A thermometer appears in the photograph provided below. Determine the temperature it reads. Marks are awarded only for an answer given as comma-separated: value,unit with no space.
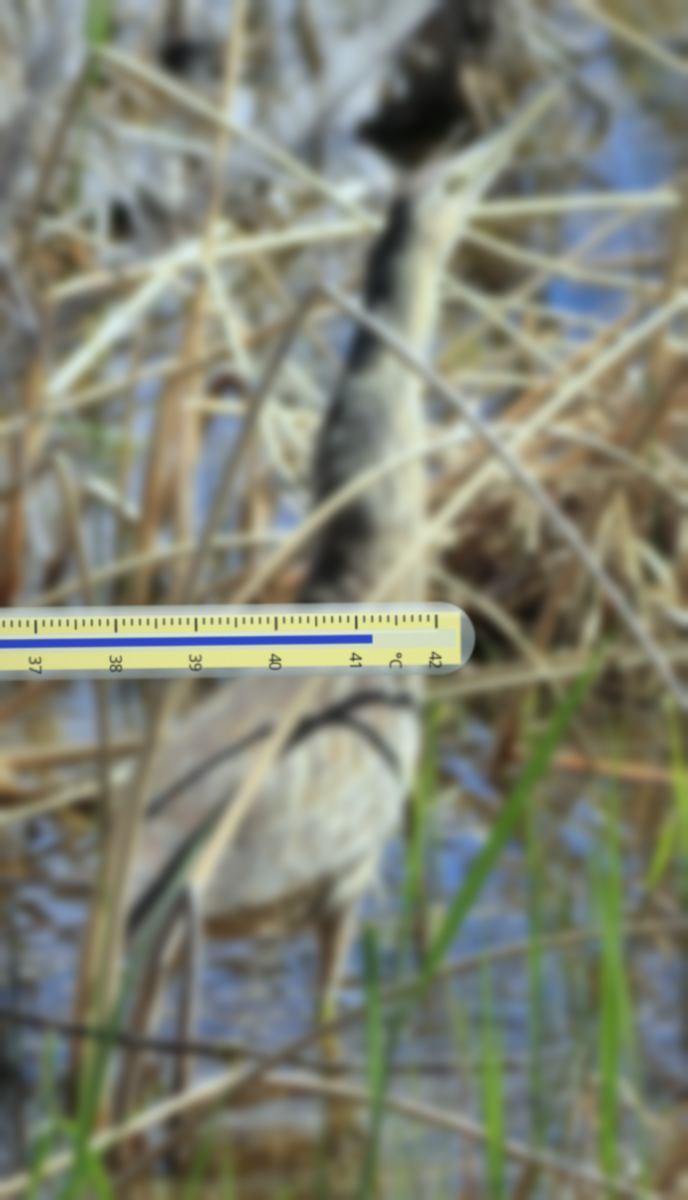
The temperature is 41.2,°C
